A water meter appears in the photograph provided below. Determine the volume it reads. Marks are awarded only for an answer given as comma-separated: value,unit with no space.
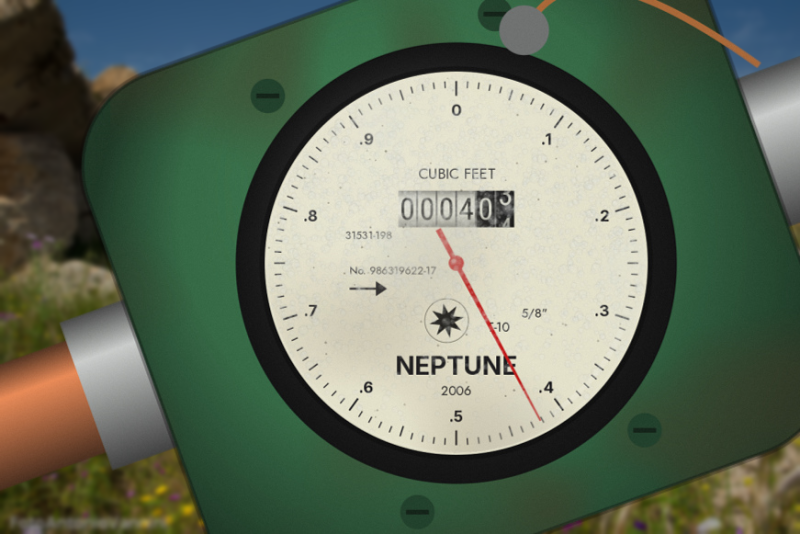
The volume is 403.42,ft³
